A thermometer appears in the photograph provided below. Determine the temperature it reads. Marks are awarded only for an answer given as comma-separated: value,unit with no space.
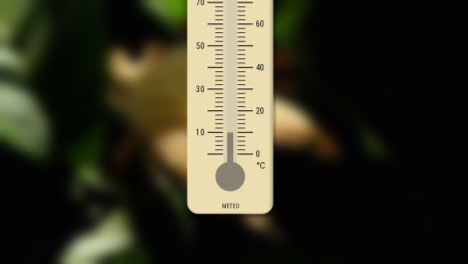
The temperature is 10,°C
